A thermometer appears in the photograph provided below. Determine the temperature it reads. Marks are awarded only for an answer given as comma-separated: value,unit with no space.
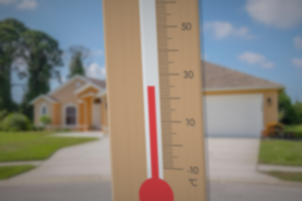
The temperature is 25,°C
